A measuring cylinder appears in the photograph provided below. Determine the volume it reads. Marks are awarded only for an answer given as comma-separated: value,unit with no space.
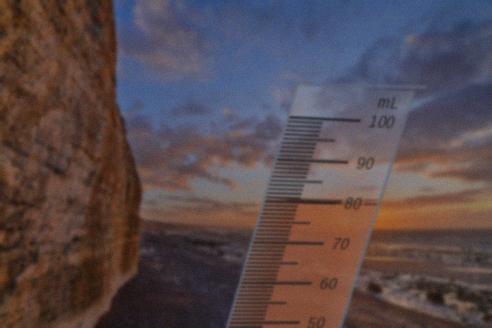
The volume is 80,mL
